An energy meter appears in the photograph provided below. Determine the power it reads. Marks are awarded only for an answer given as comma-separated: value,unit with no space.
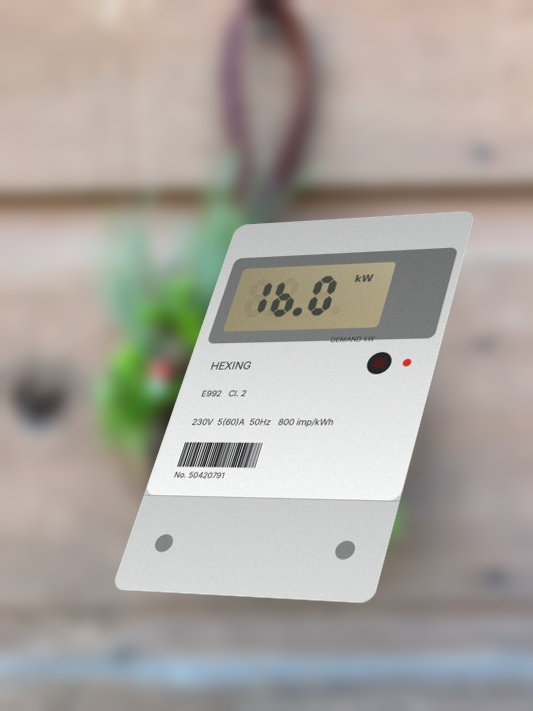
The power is 16.0,kW
